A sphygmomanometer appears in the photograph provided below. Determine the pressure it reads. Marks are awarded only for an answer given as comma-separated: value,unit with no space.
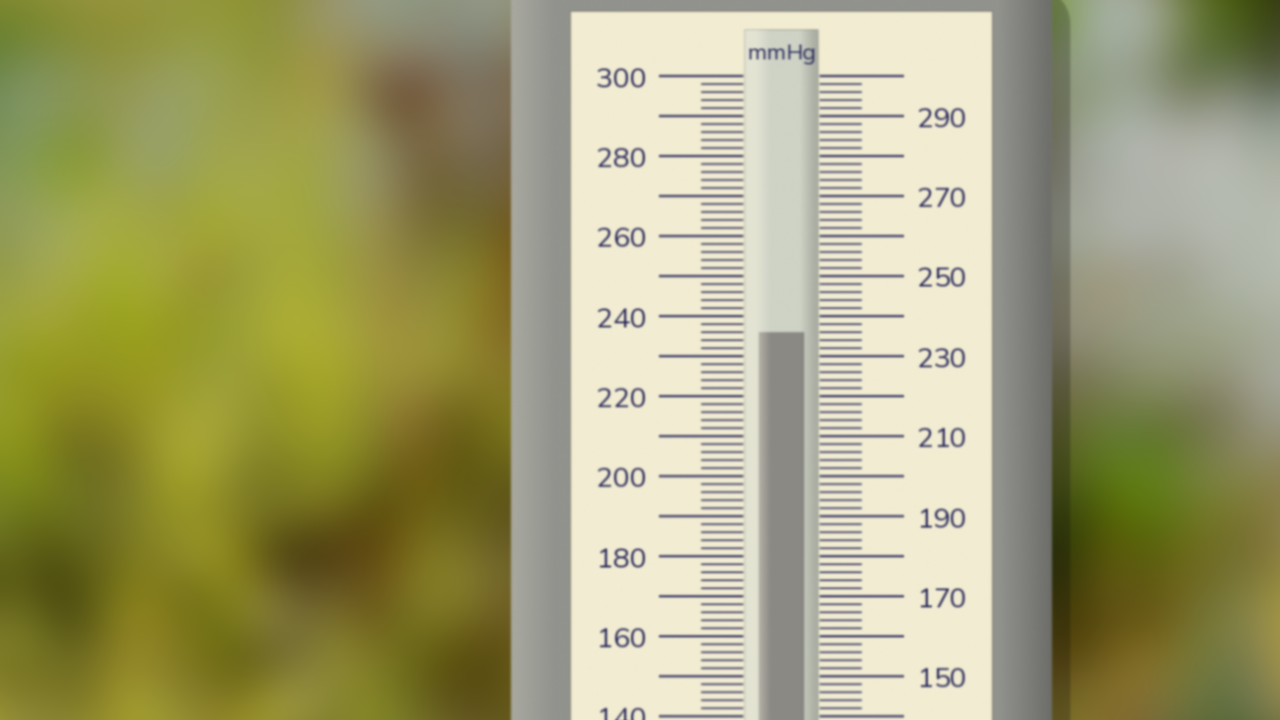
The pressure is 236,mmHg
